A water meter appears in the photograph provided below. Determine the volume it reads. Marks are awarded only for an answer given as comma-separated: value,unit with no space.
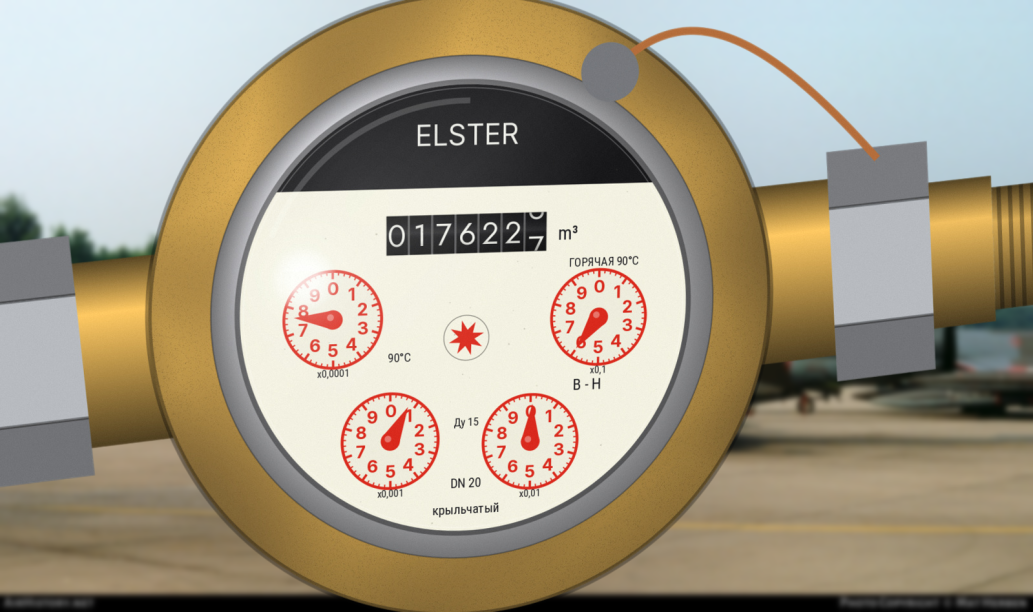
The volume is 176226.6007,m³
